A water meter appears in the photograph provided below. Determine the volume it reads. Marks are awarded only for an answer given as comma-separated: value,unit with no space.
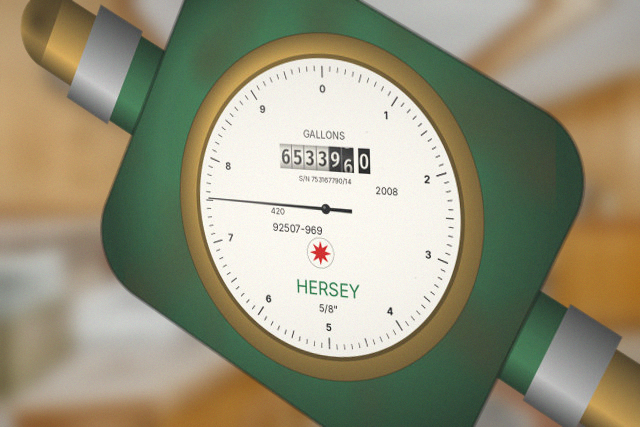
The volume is 6533957.5,gal
